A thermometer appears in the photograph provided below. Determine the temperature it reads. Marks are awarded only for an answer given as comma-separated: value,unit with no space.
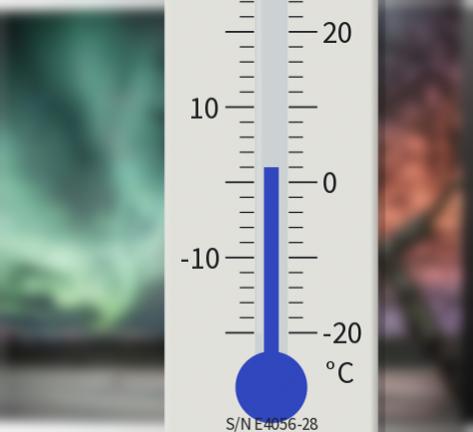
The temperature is 2,°C
